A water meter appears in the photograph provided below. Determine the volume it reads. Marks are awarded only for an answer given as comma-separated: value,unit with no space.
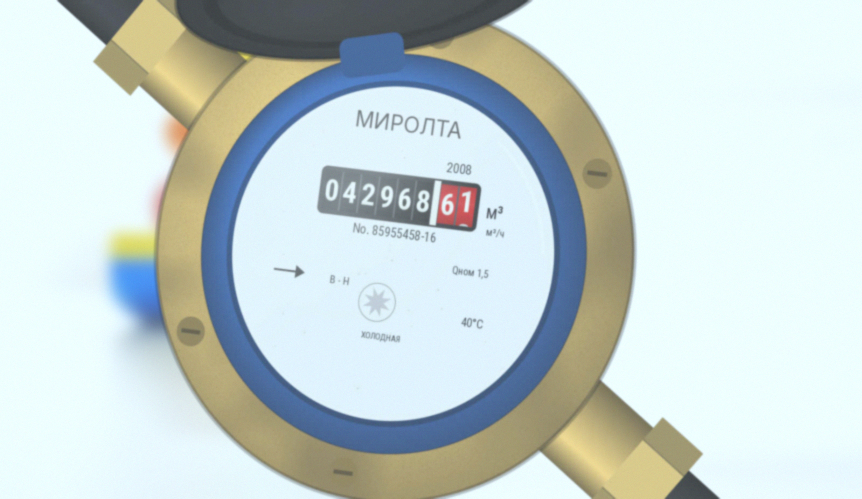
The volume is 42968.61,m³
